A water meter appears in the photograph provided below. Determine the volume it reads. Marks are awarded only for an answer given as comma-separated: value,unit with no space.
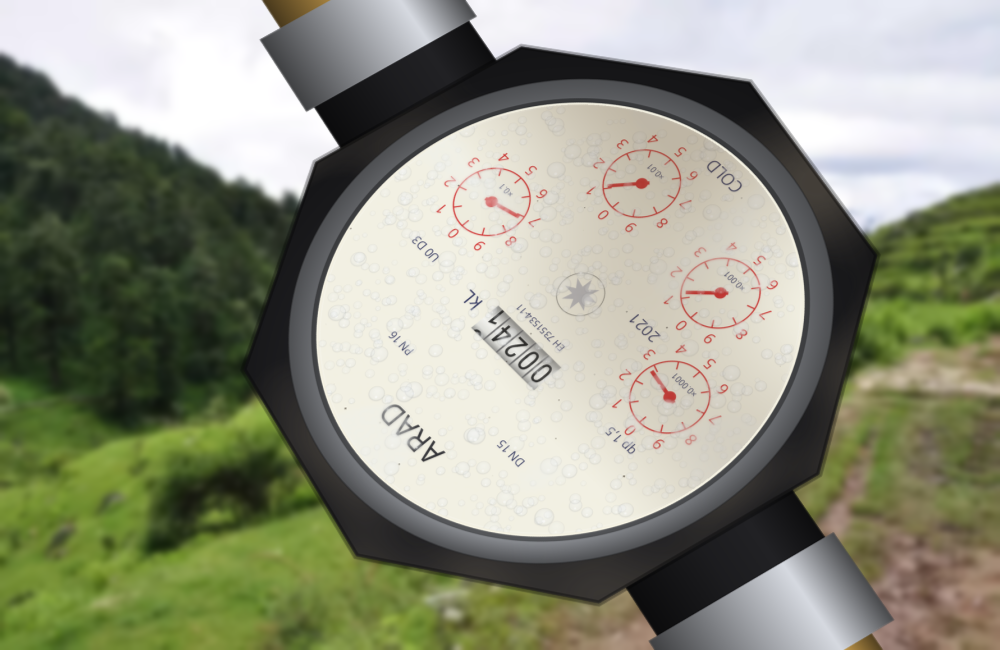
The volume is 240.7112,kL
